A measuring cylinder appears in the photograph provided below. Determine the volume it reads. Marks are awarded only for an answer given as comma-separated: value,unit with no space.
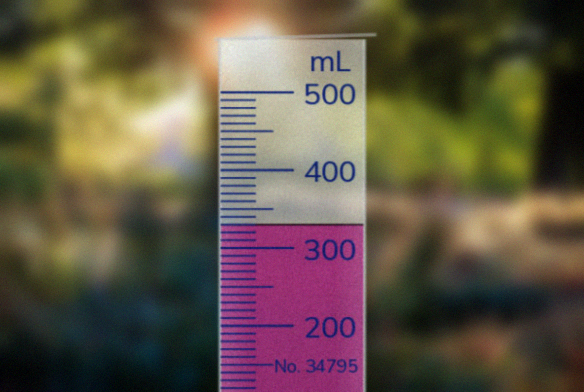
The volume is 330,mL
